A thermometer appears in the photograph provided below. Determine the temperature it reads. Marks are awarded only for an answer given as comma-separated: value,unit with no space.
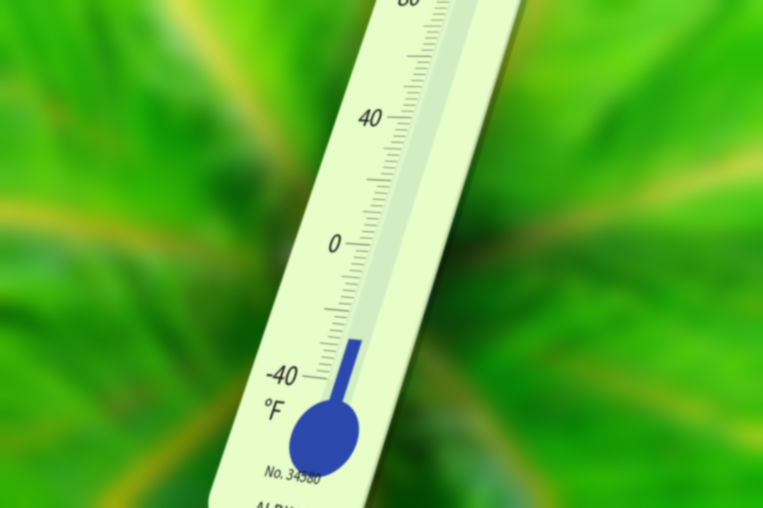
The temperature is -28,°F
